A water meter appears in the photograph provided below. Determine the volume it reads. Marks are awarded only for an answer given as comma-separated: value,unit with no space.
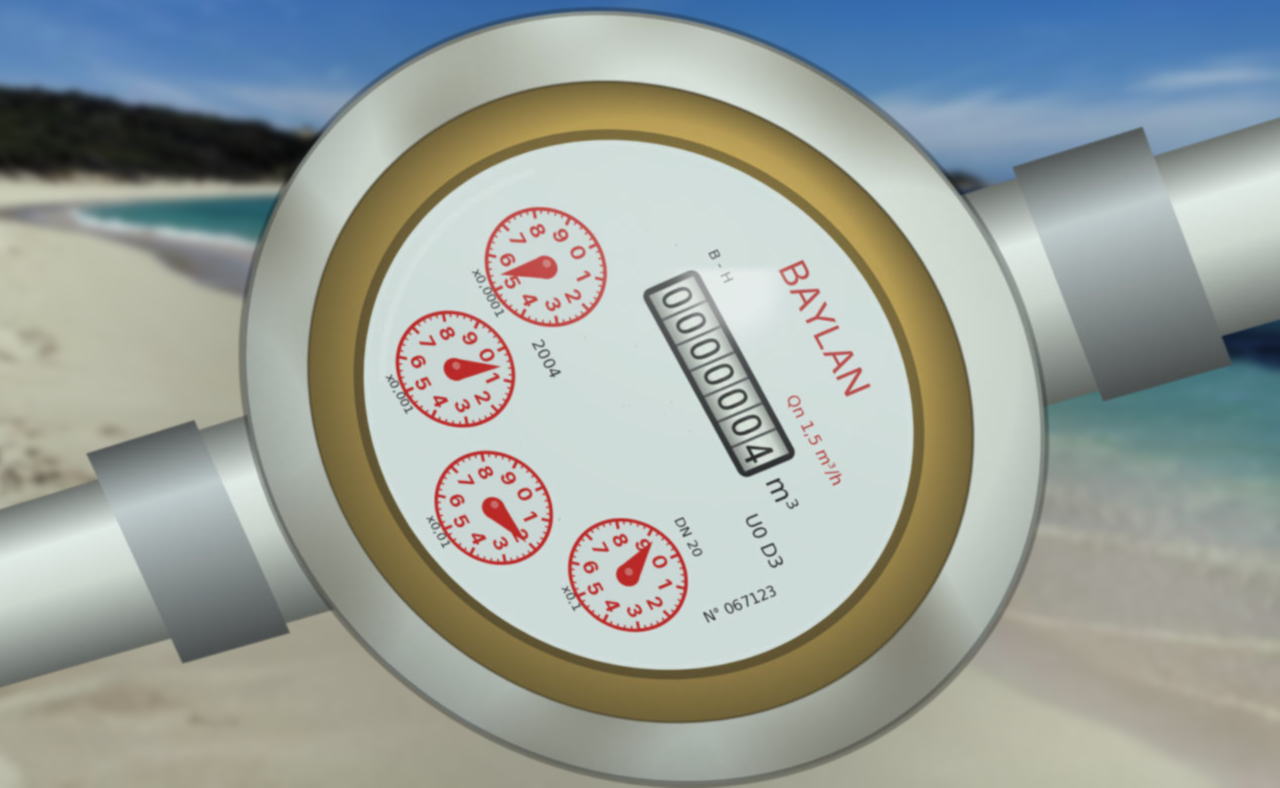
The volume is 3.9205,m³
